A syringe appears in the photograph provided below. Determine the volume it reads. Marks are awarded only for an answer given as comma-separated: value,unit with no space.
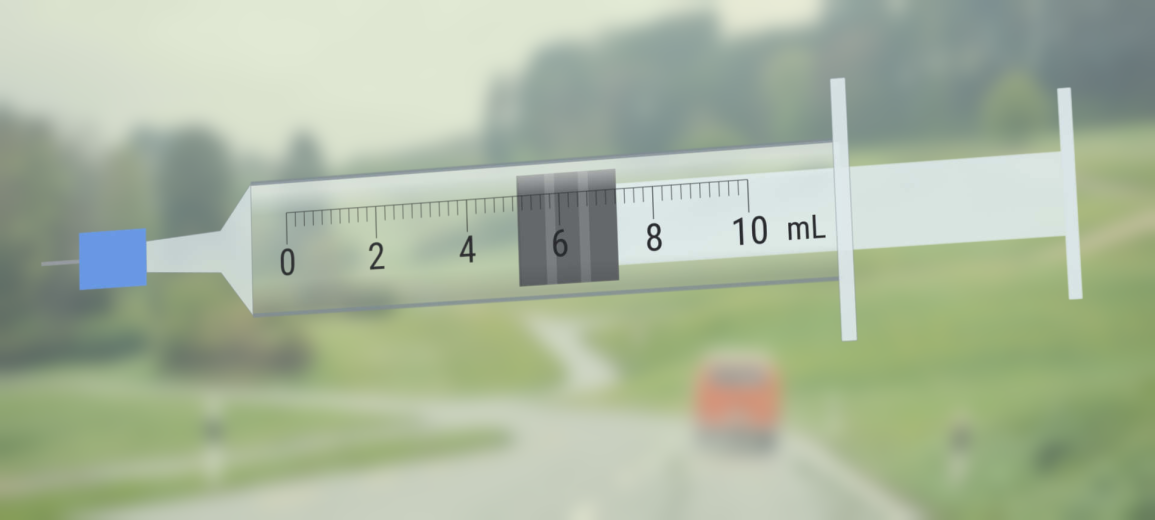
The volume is 5.1,mL
